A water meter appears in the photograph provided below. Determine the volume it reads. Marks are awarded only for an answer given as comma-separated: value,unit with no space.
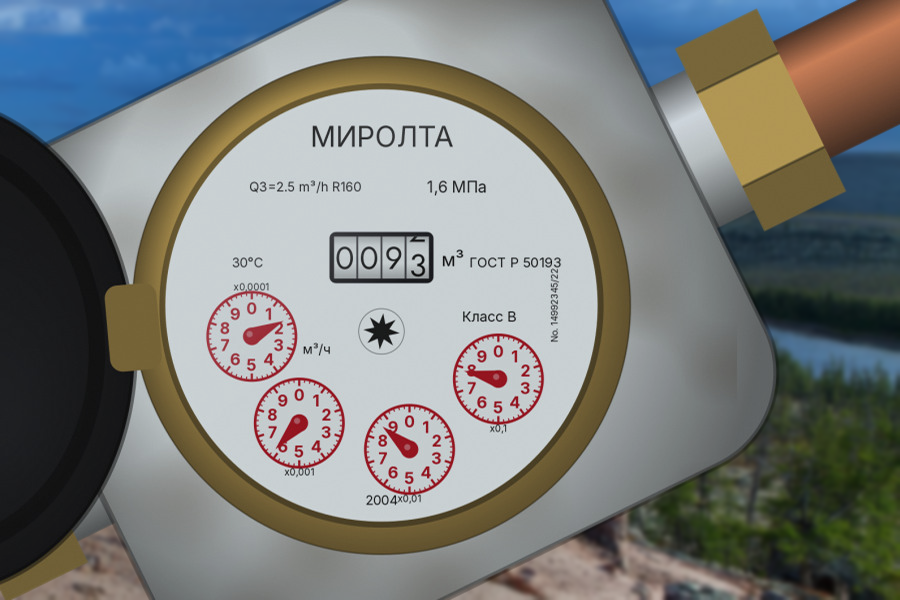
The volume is 92.7861,m³
